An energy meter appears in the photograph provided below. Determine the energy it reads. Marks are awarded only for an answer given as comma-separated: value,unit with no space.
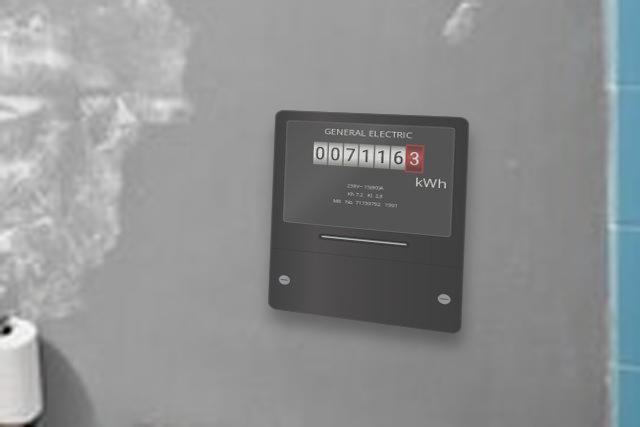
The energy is 7116.3,kWh
